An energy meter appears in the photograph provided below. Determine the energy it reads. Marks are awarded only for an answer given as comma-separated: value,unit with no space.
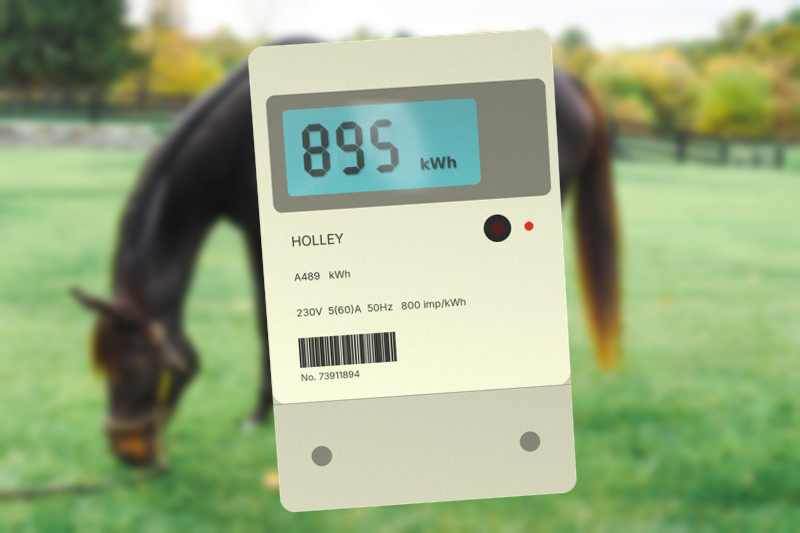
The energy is 895,kWh
